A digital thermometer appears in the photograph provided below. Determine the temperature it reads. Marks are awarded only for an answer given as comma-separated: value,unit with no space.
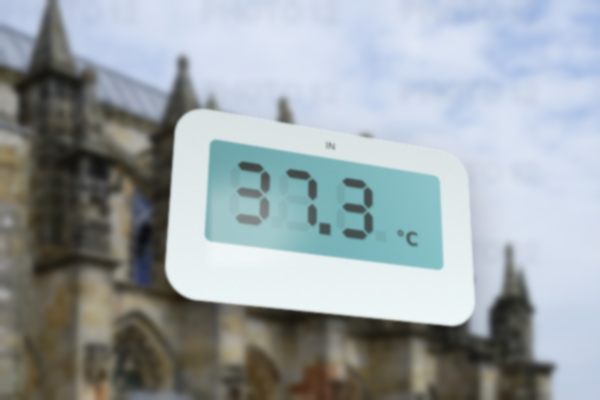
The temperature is 37.3,°C
